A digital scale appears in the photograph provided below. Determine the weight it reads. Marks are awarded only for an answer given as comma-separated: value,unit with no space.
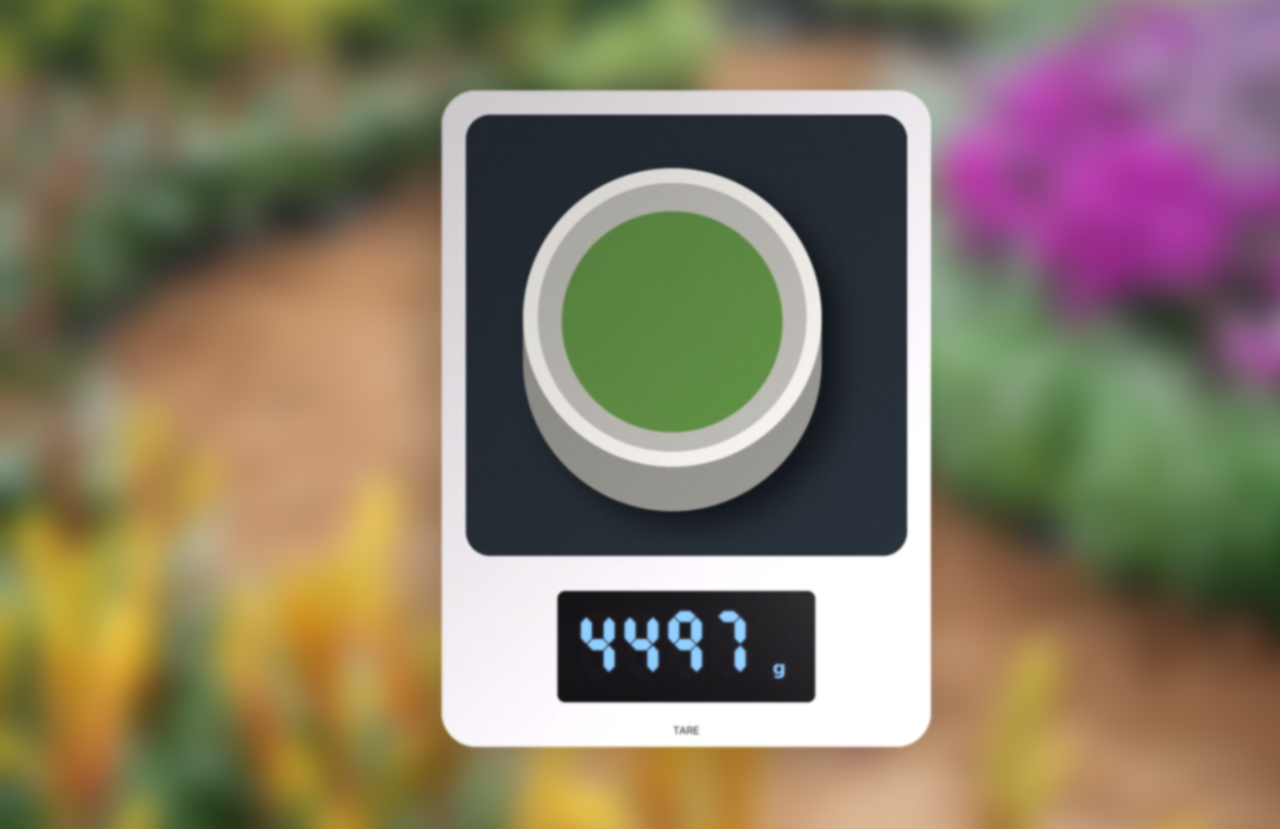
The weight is 4497,g
